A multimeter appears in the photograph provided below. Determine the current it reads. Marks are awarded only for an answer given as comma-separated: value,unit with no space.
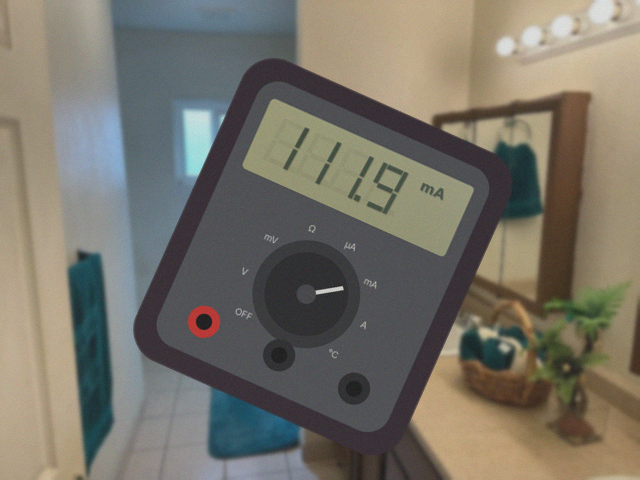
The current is 111.9,mA
